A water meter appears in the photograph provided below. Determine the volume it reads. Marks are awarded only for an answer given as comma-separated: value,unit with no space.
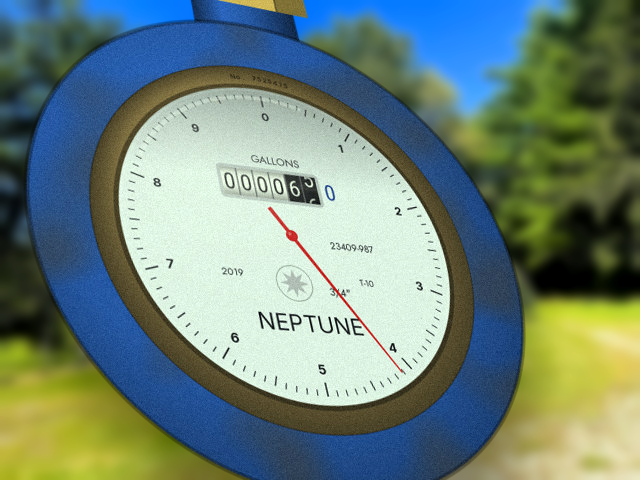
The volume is 654.1,gal
